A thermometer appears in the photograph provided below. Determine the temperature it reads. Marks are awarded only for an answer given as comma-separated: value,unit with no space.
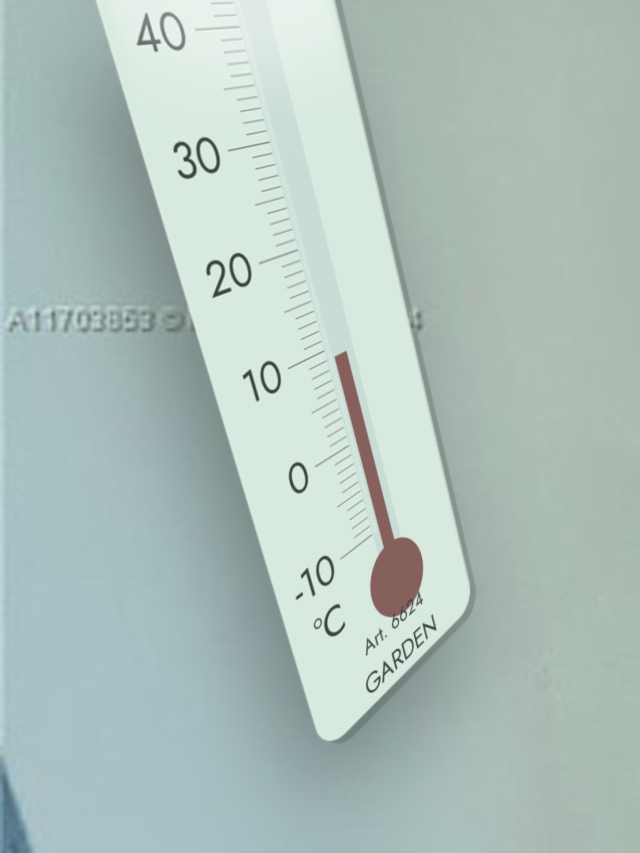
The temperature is 9,°C
